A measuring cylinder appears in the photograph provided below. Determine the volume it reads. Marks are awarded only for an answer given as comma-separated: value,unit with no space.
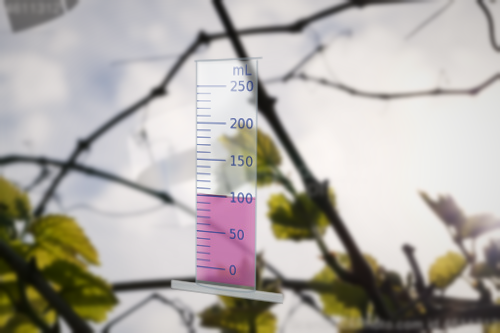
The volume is 100,mL
